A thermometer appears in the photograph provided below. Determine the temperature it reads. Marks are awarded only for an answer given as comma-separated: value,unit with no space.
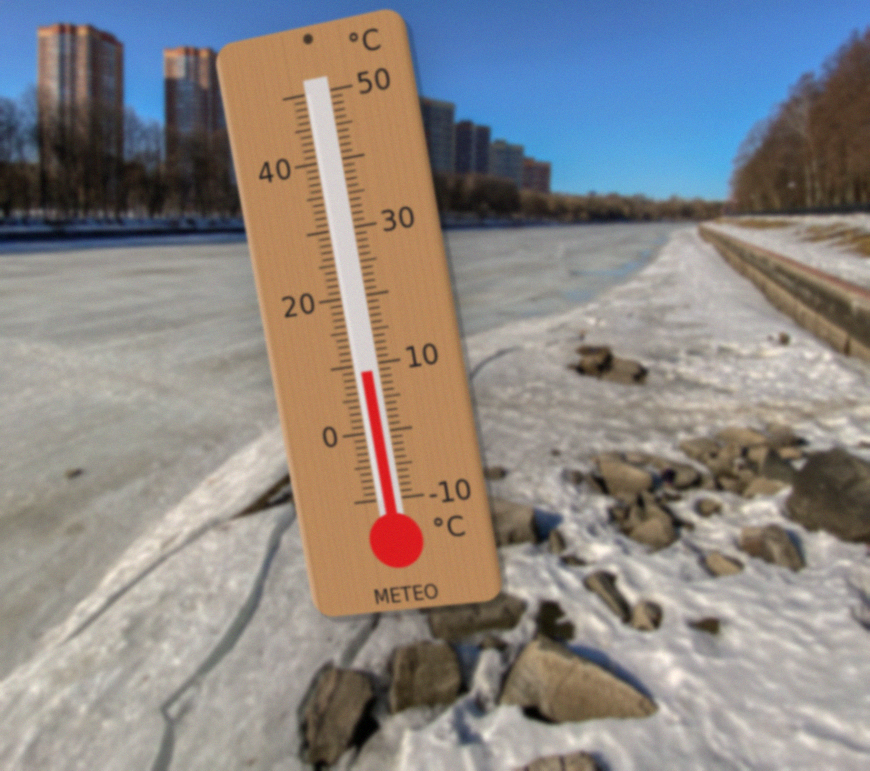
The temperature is 9,°C
